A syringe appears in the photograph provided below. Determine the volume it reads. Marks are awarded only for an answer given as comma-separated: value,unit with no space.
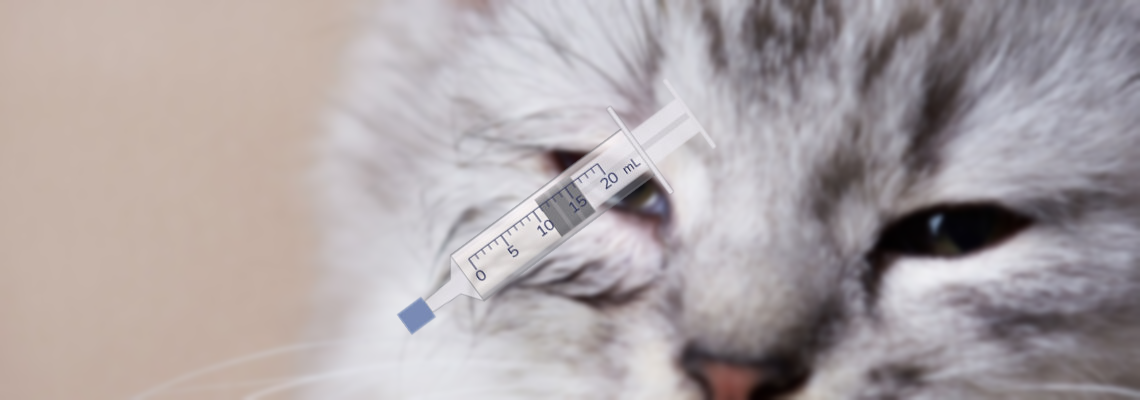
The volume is 11,mL
